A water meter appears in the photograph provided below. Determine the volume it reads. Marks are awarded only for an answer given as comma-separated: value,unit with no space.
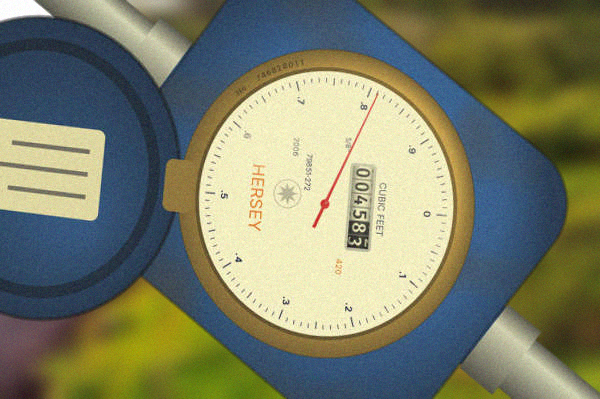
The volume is 4582.81,ft³
